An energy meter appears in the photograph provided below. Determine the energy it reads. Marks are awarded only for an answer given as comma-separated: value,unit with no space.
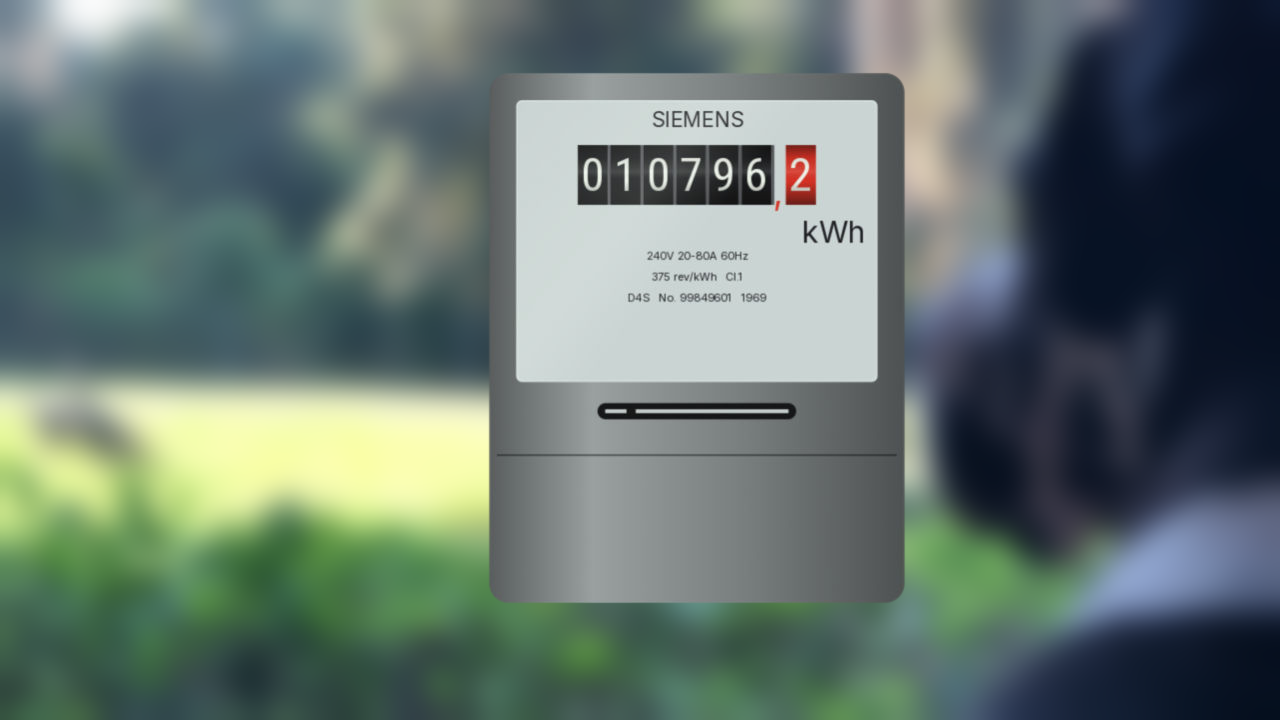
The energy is 10796.2,kWh
